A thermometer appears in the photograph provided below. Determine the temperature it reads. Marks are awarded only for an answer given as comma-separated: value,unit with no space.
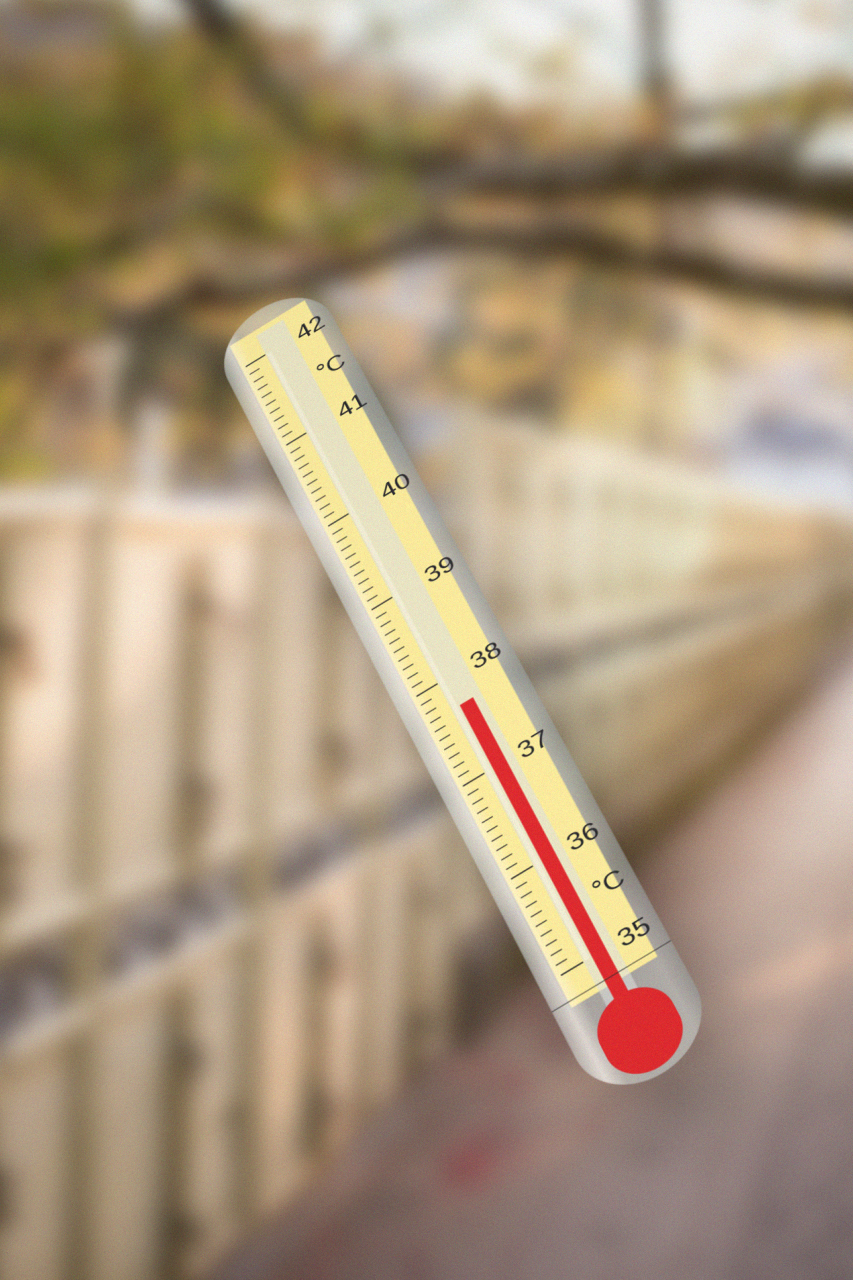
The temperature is 37.7,°C
